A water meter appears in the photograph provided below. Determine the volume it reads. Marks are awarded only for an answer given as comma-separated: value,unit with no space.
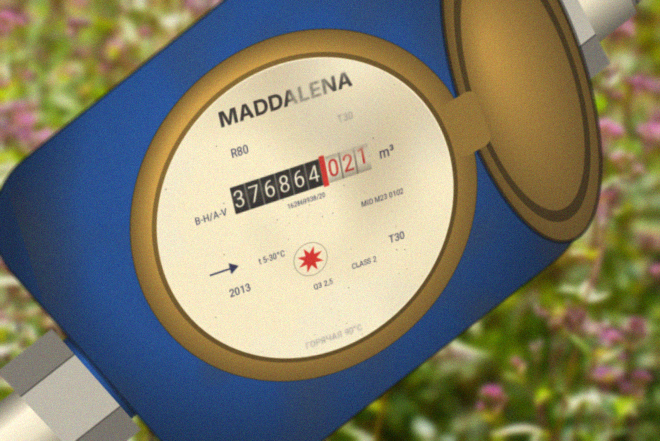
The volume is 376864.021,m³
